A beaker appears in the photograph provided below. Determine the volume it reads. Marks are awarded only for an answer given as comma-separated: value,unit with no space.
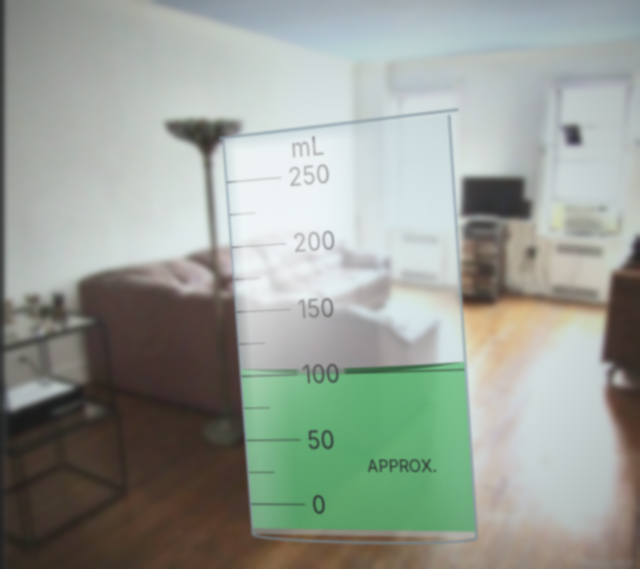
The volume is 100,mL
